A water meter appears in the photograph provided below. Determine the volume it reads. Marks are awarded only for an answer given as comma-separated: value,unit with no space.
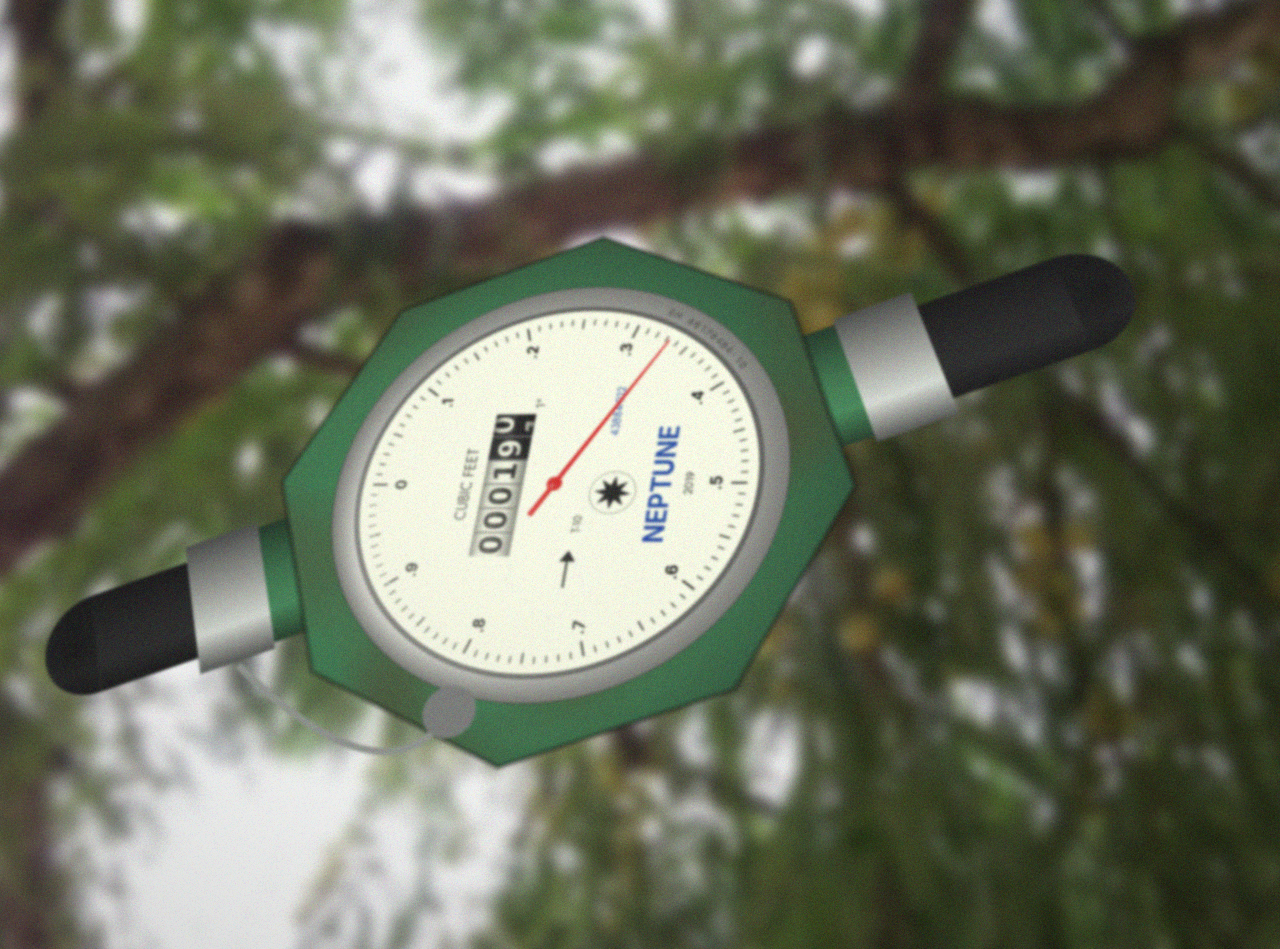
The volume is 190.33,ft³
